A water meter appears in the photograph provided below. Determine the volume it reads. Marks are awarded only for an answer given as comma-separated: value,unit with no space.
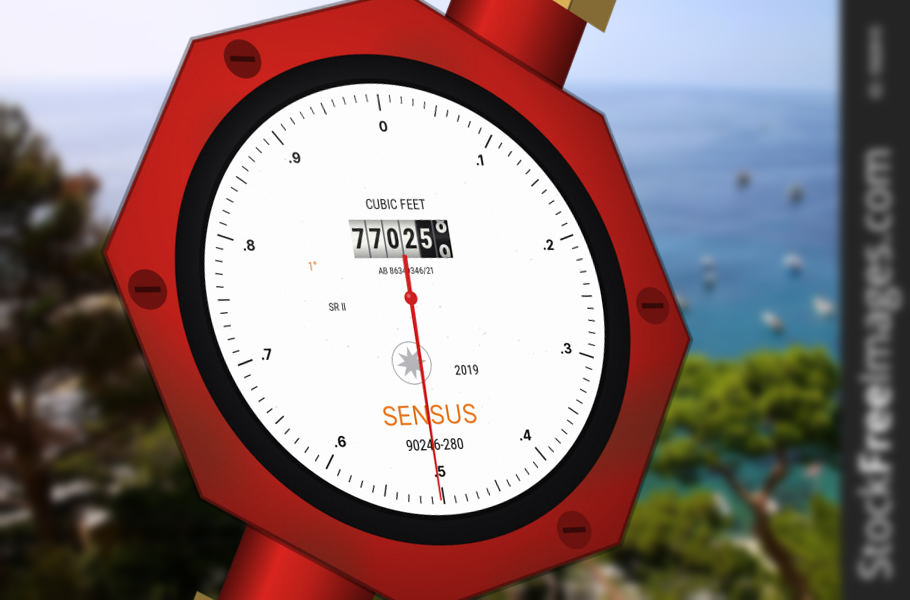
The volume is 770258.50,ft³
